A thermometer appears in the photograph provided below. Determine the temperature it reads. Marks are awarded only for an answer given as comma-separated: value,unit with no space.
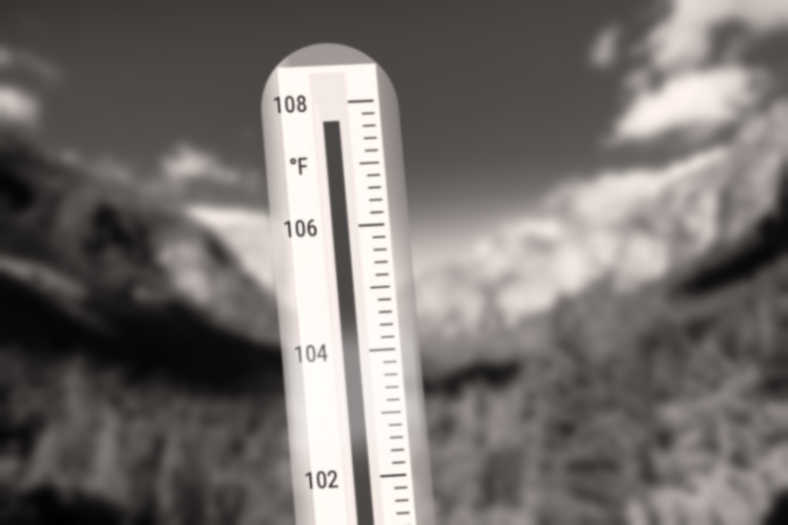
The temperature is 107.7,°F
